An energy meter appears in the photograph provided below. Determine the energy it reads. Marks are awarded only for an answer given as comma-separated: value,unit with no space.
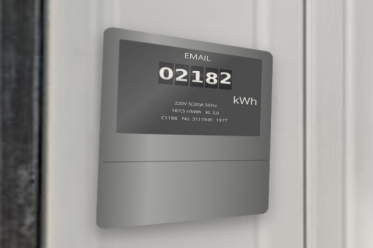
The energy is 2182,kWh
